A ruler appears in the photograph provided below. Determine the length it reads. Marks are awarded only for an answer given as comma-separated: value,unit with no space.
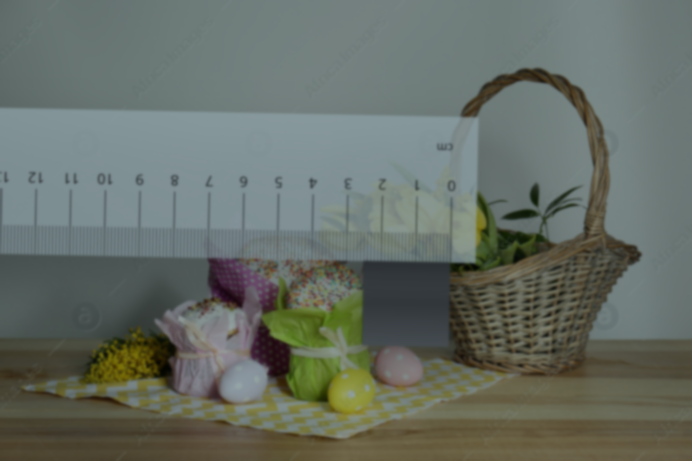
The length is 2.5,cm
